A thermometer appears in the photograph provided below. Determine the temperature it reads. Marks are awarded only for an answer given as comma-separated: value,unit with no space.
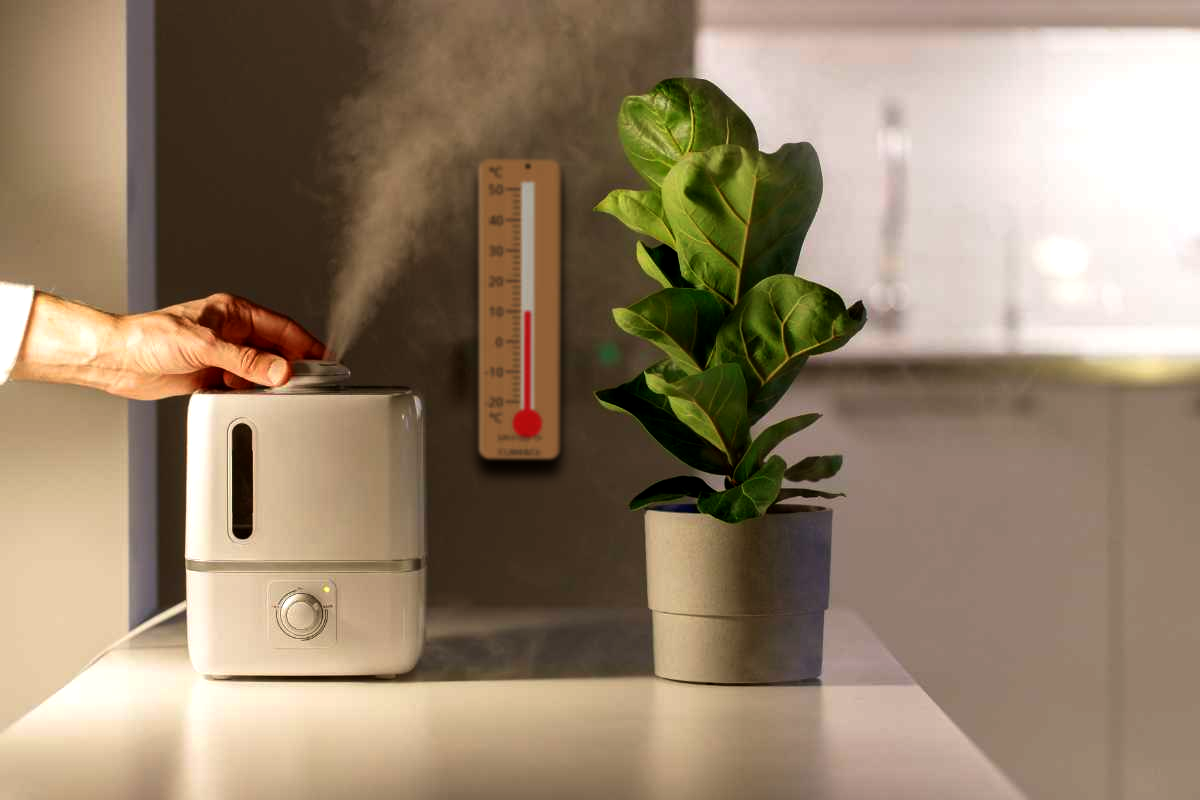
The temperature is 10,°C
